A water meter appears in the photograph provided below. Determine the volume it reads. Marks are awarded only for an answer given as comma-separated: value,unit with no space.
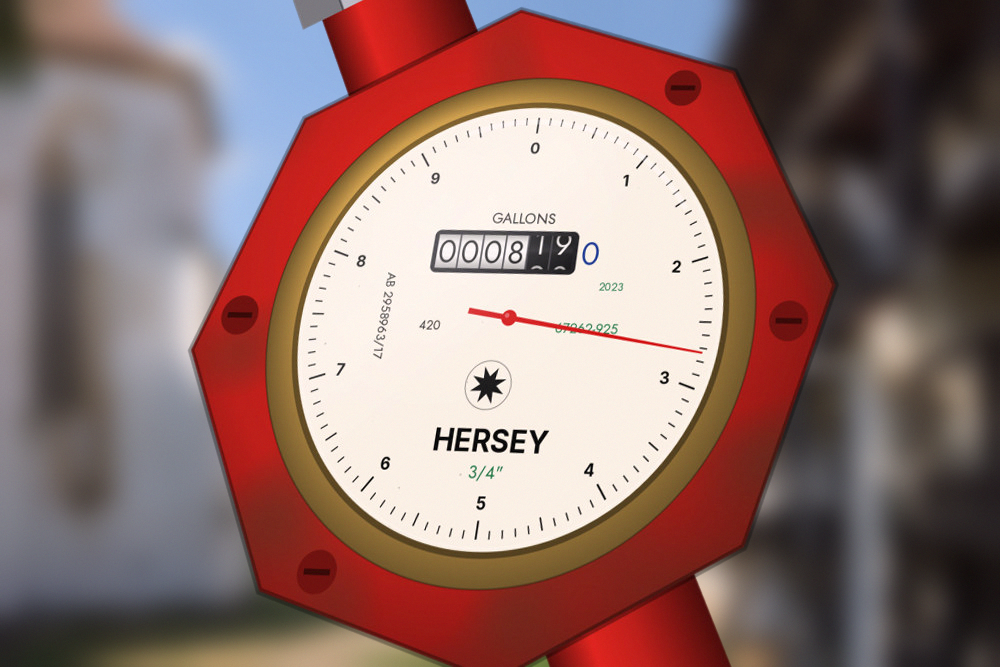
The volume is 8192.7,gal
